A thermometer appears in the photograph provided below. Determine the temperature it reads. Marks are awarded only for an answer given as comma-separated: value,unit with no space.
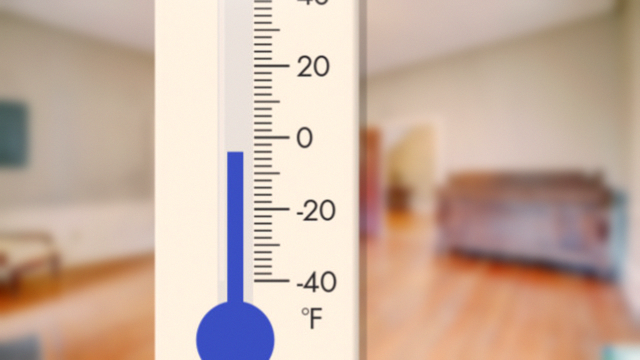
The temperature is -4,°F
